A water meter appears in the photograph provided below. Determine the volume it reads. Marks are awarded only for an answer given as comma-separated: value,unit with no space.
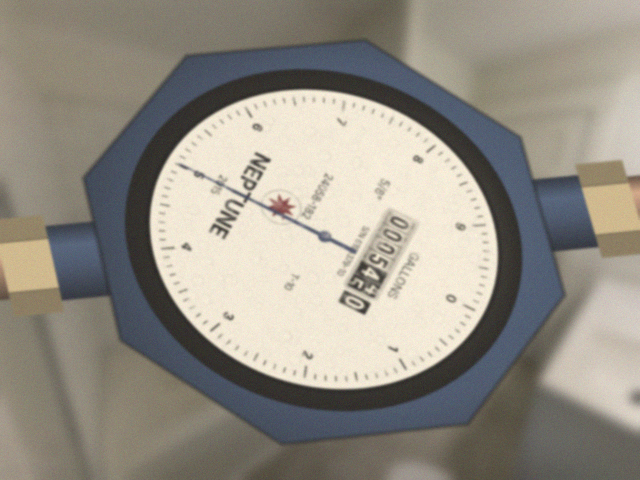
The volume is 5445.0,gal
